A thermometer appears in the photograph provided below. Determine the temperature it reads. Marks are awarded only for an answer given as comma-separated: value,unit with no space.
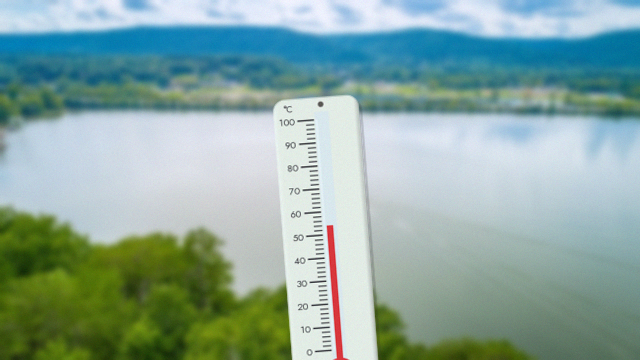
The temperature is 54,°C
